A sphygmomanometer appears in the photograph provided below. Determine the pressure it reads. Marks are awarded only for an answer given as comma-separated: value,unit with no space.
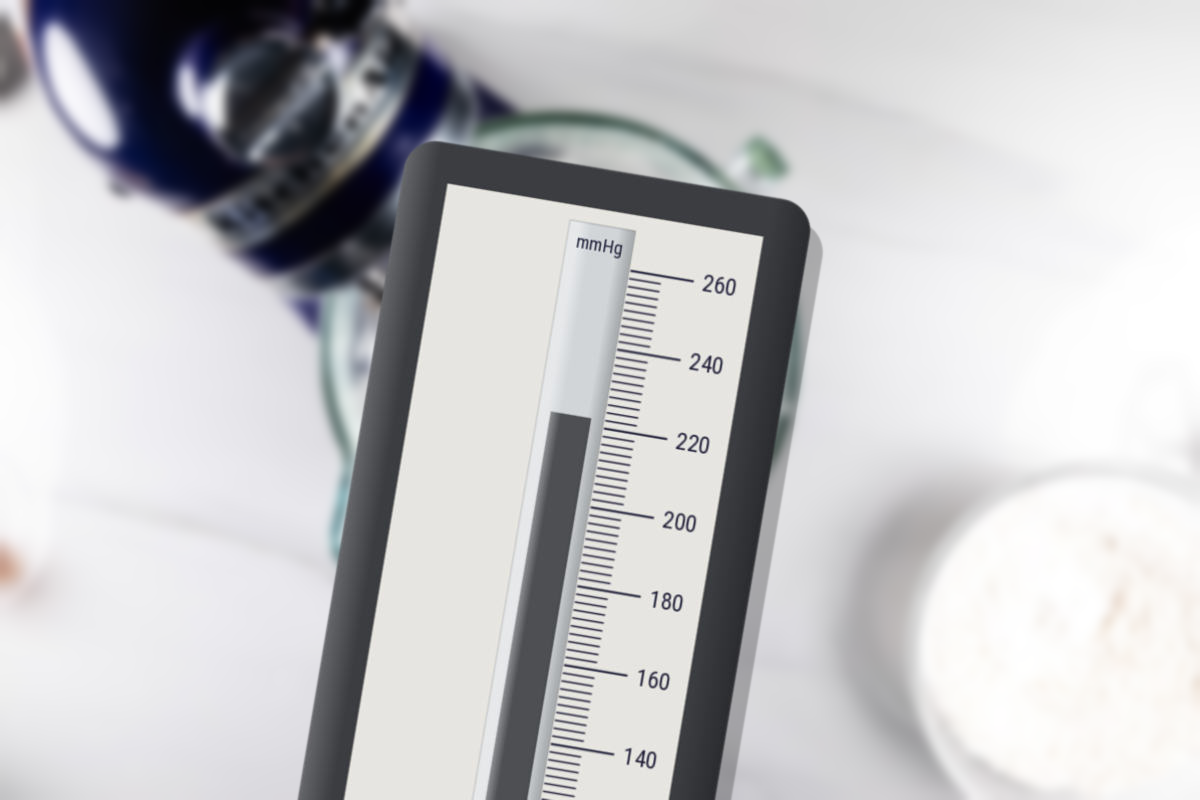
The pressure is 222,mmHg
